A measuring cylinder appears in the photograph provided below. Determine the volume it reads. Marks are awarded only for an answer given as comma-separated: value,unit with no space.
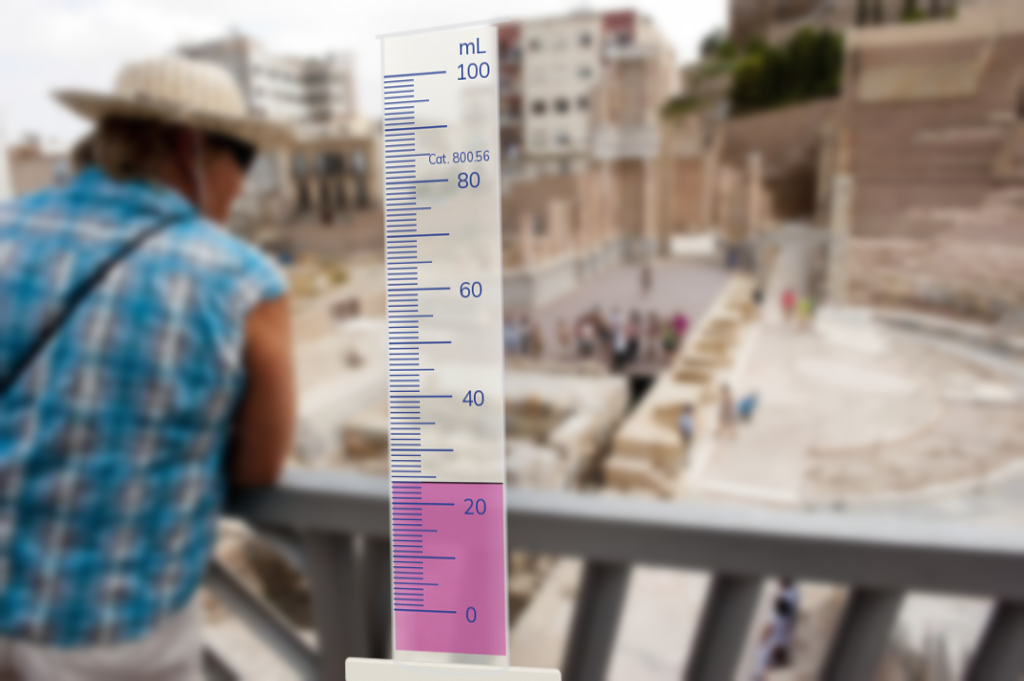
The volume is 24,mL
